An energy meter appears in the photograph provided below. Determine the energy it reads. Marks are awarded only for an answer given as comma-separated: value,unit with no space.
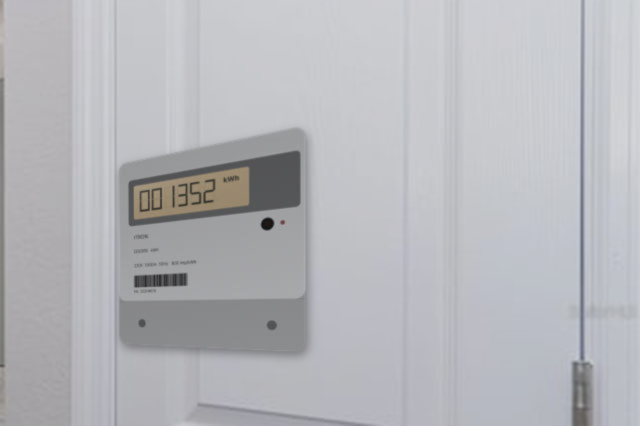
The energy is 1352,kWh
